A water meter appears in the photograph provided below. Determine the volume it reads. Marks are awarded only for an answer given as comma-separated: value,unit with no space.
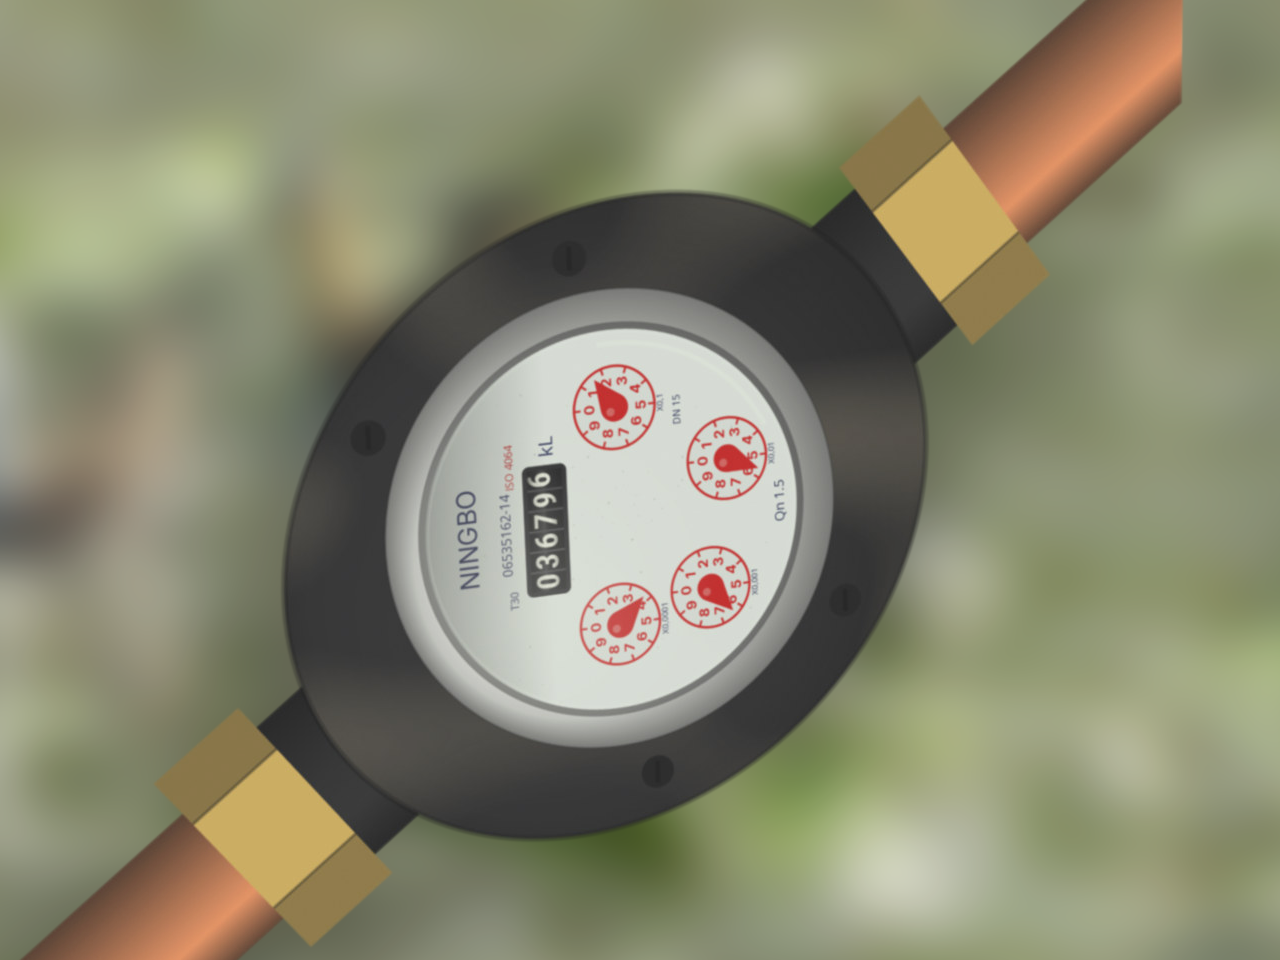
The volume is 36796.1563,kL
